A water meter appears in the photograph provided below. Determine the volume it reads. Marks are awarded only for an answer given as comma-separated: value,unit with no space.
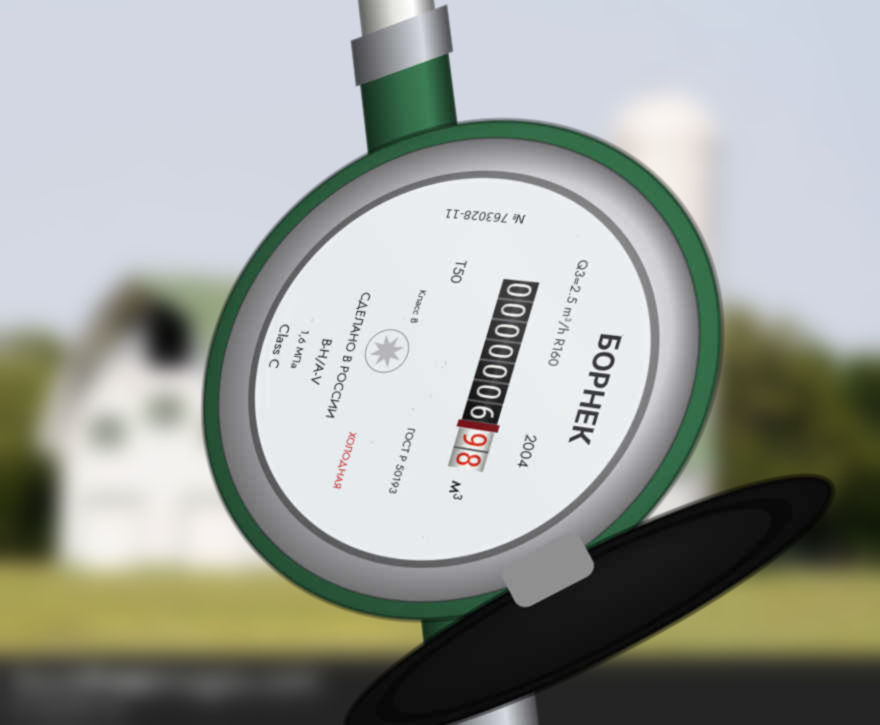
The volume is 6.98,m³
